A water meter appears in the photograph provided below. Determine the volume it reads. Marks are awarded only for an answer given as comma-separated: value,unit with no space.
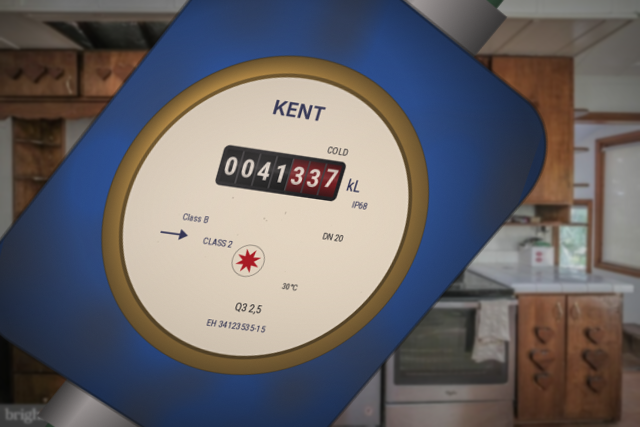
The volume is 41.337,kL
